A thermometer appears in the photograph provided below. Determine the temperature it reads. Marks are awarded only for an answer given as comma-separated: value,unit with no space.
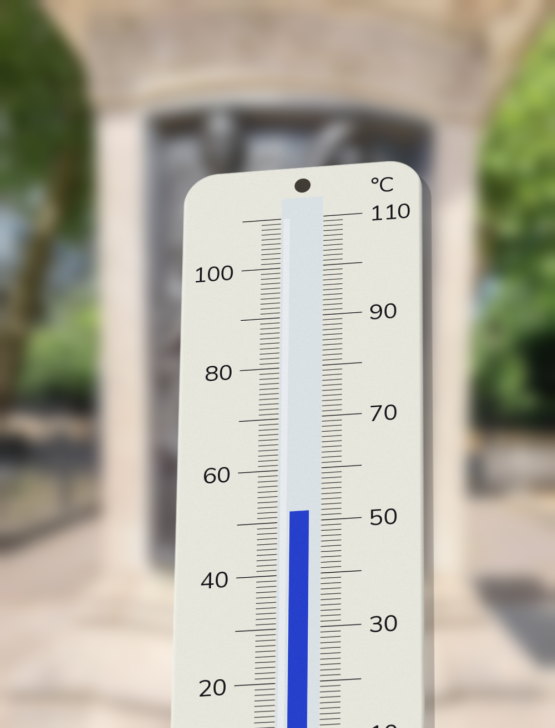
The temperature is 52,°C
